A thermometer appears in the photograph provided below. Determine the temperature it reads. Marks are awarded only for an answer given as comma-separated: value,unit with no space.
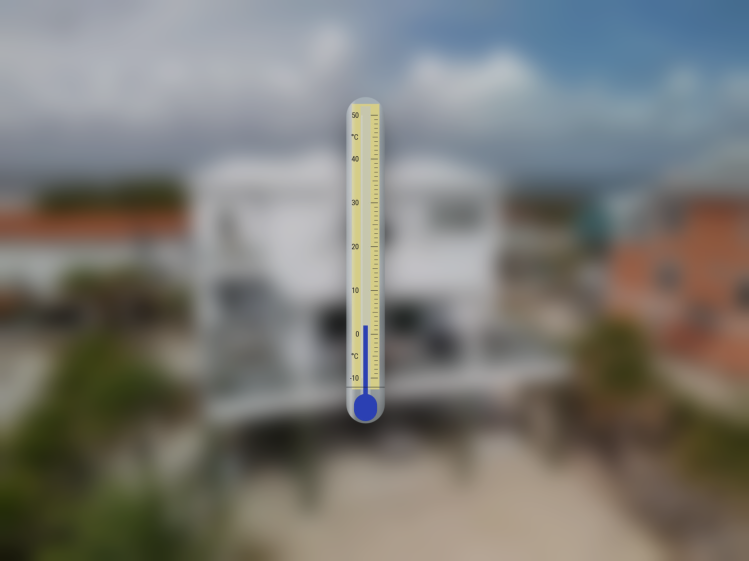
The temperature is 2,°C
